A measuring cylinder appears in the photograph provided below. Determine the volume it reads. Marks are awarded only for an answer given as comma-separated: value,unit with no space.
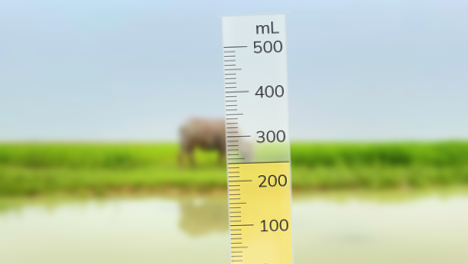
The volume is 240,mL
